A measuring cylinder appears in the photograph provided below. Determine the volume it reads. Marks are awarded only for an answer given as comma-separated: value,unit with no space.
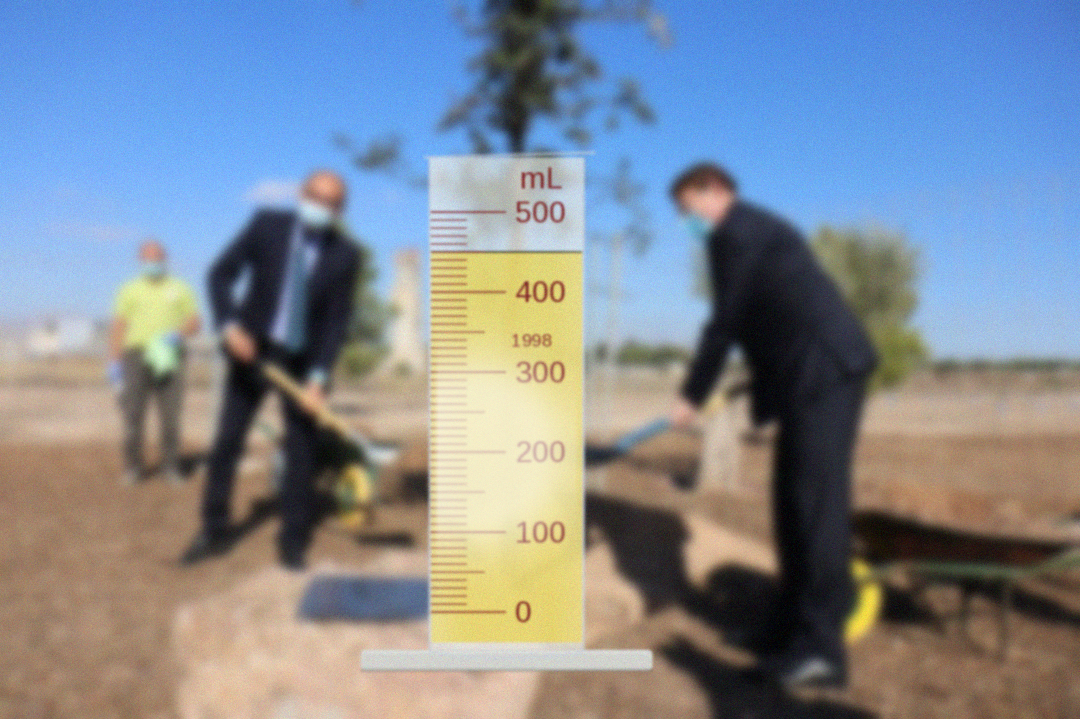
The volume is 450,mL
